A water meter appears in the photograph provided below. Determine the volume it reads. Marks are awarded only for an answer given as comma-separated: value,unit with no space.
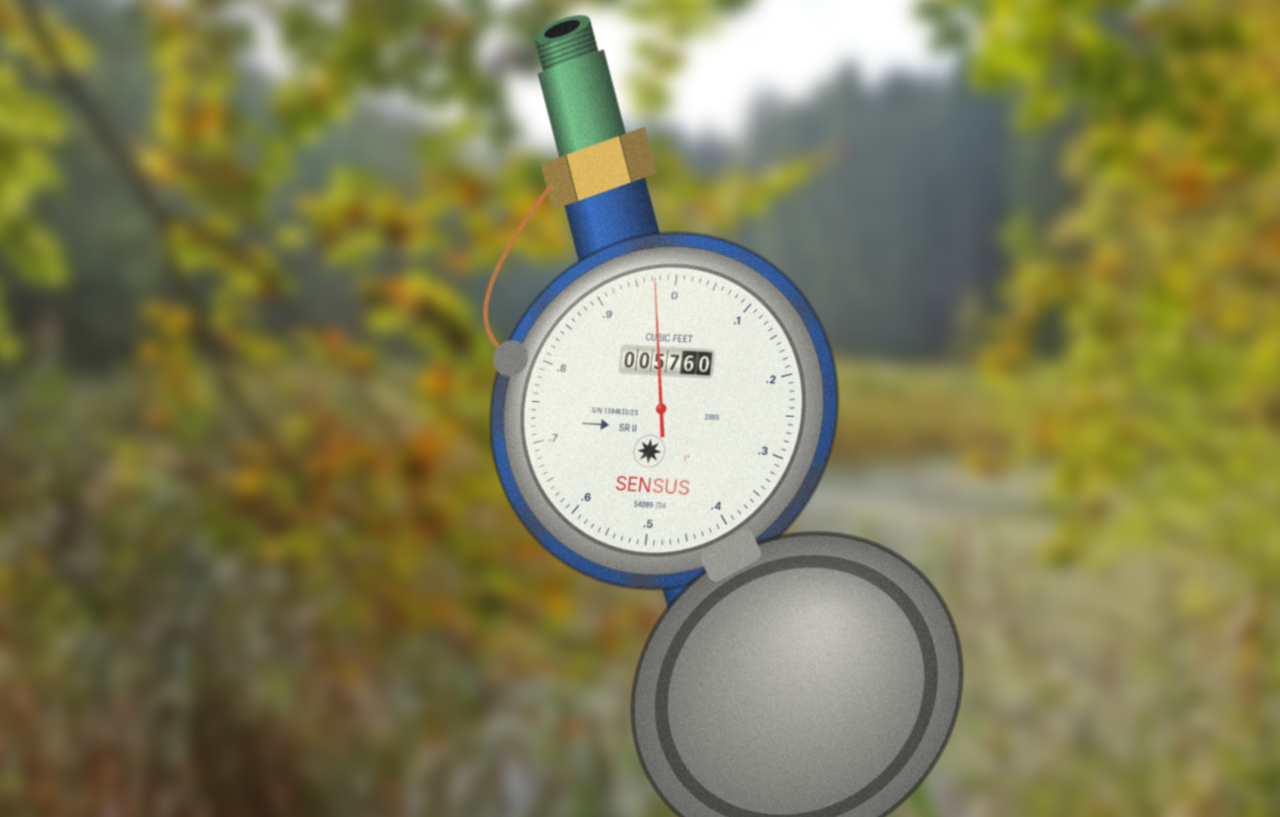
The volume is 5759.97,ft³
